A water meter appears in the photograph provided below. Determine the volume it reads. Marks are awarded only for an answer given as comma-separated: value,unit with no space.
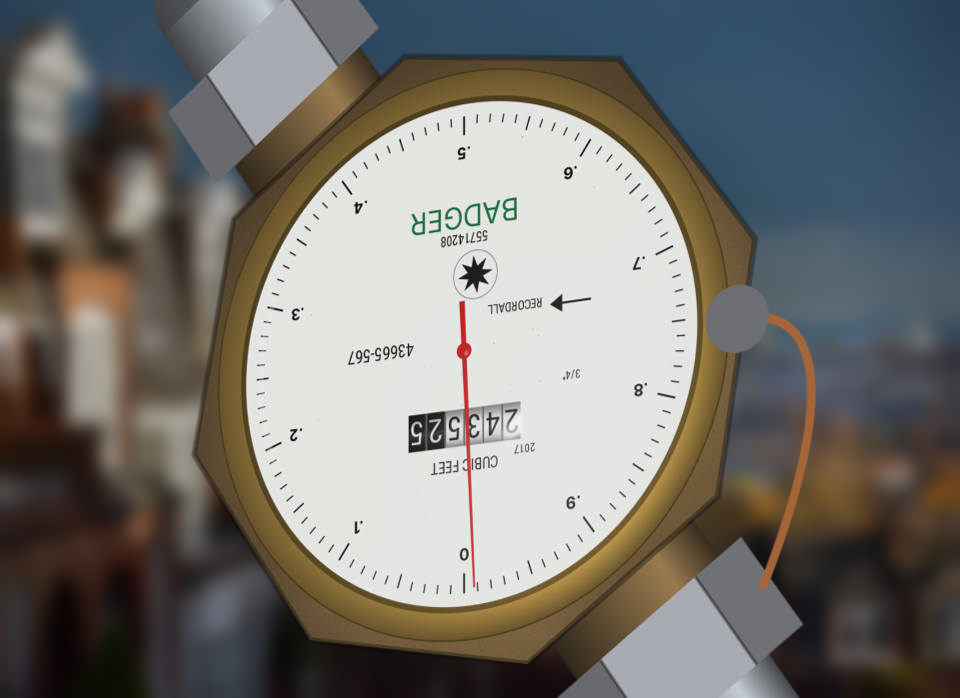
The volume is 243524.99,ft³
